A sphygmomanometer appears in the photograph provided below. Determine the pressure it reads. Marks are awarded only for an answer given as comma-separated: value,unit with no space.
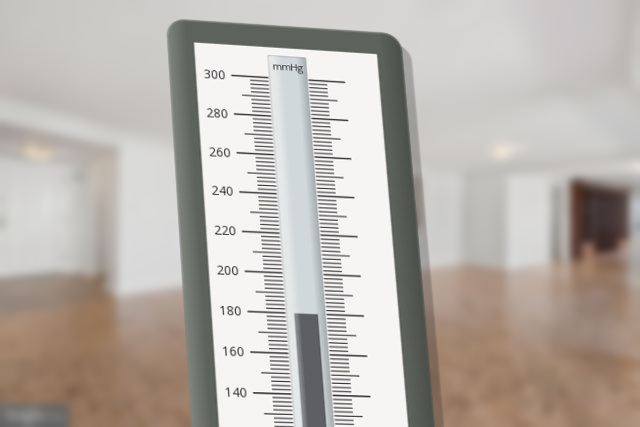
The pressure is 180,mmHg
